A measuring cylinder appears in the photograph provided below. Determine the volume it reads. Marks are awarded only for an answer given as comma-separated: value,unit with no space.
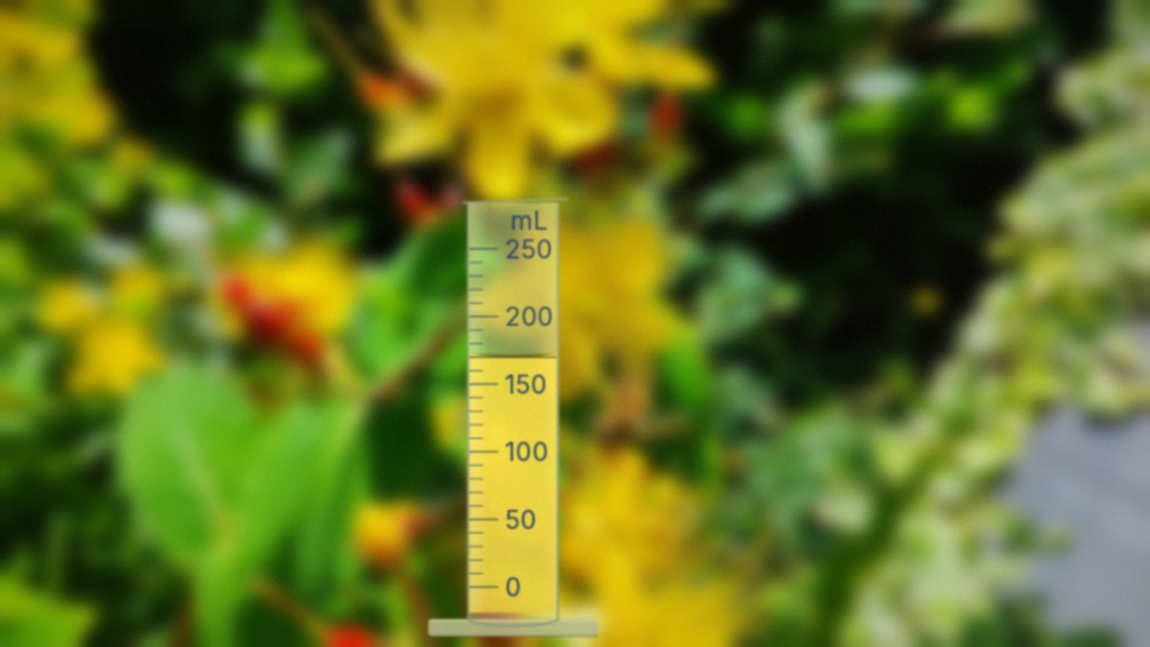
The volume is 170,mL
